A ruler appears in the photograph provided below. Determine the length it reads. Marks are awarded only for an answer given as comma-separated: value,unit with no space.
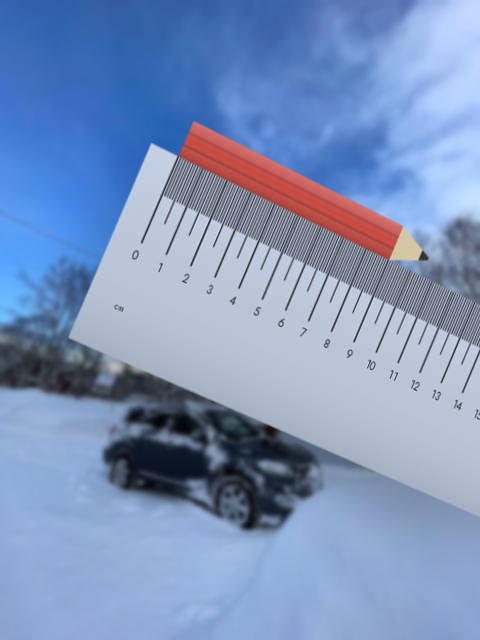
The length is 10.5,cm
